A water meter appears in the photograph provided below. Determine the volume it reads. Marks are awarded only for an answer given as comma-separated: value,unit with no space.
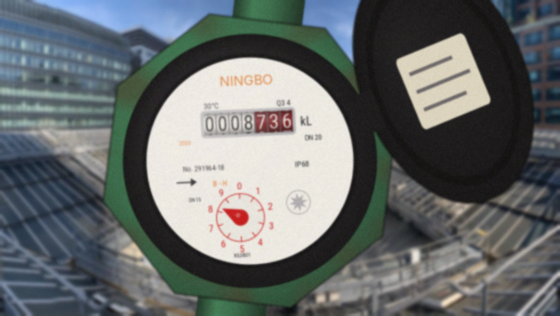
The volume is 8.7368,kL
